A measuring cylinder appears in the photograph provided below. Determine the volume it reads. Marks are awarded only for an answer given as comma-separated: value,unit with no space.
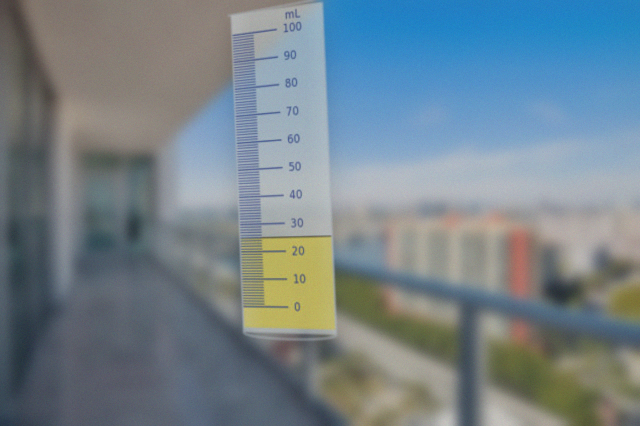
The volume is 25,mL
